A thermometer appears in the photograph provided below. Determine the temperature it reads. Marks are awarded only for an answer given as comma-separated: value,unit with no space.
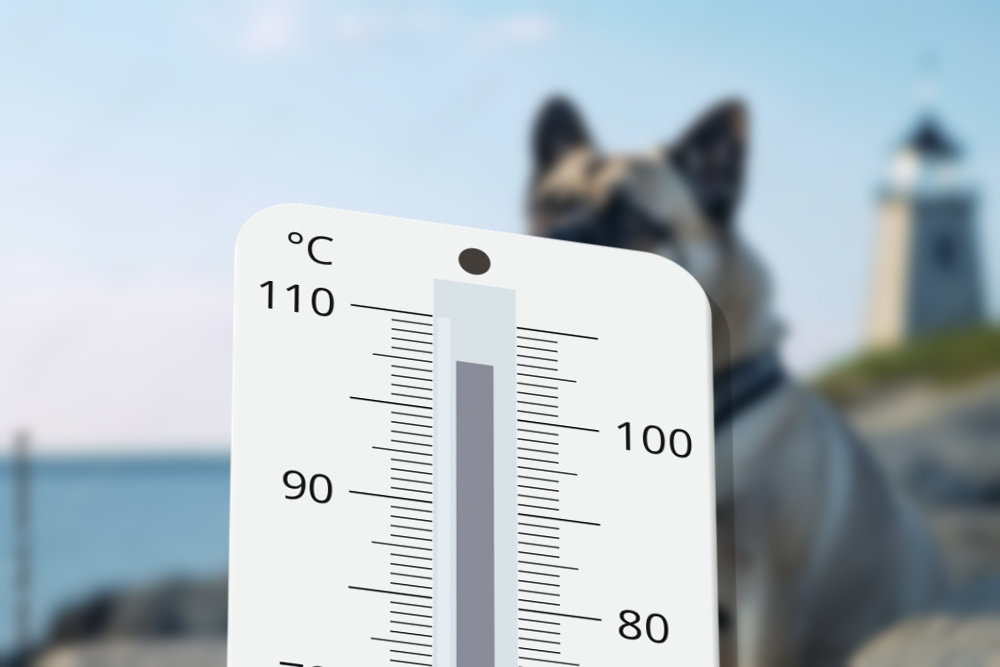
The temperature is 105.5,°C
